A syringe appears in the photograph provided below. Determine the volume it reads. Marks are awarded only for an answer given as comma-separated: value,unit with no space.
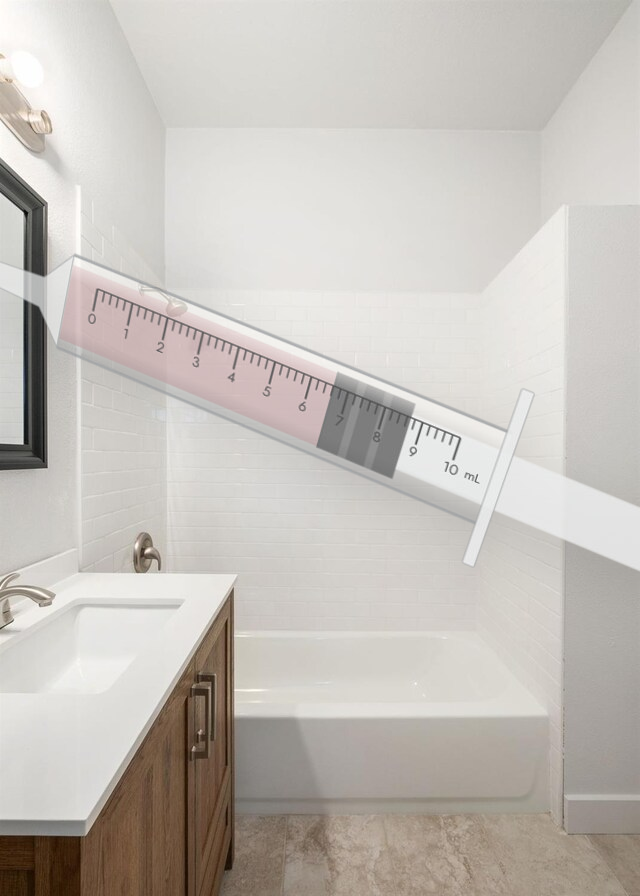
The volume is 6.6,mL
